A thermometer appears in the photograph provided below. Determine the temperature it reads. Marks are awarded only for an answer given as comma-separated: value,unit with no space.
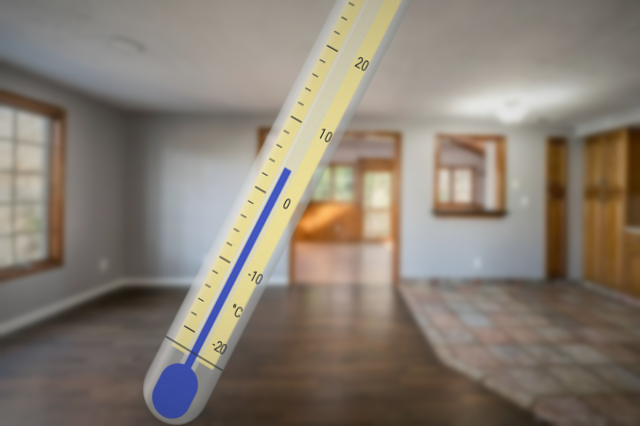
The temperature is 4,°C
